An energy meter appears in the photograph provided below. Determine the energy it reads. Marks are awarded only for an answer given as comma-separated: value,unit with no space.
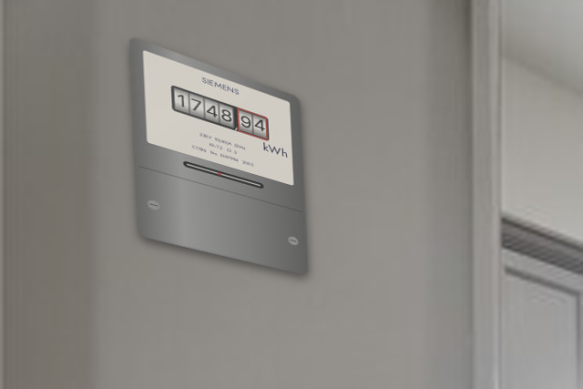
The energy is 1748.94,kWh
